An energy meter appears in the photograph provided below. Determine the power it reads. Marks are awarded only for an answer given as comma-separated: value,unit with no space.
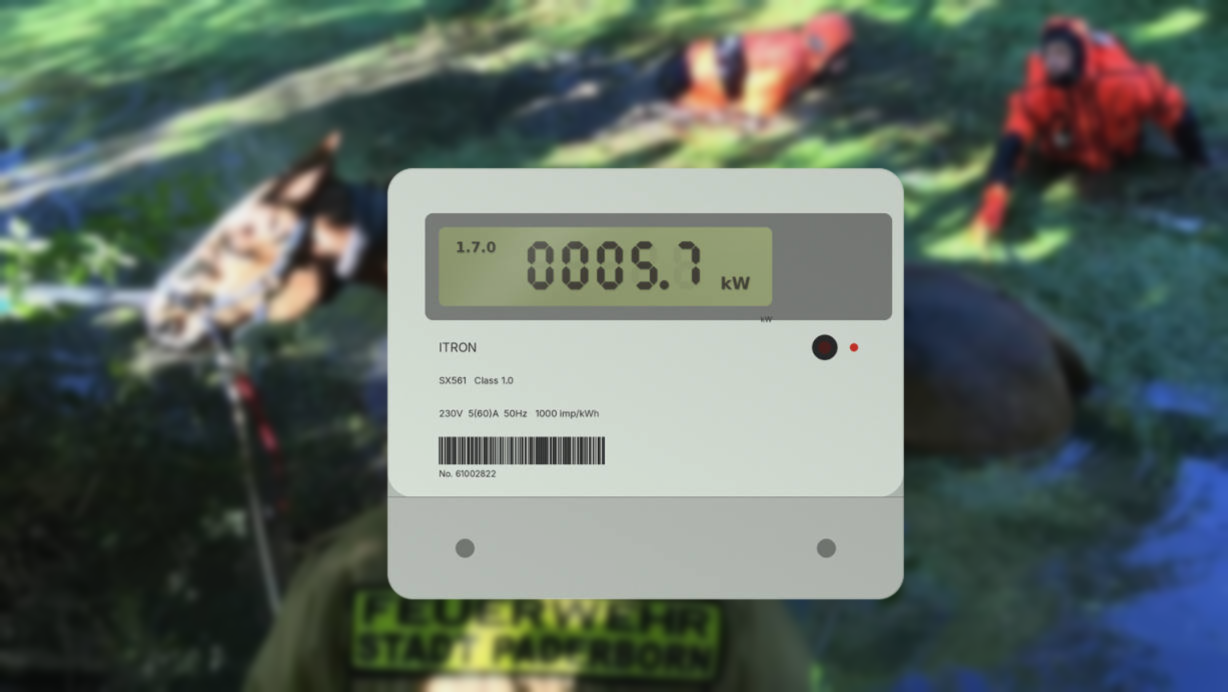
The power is 5.7,kW
